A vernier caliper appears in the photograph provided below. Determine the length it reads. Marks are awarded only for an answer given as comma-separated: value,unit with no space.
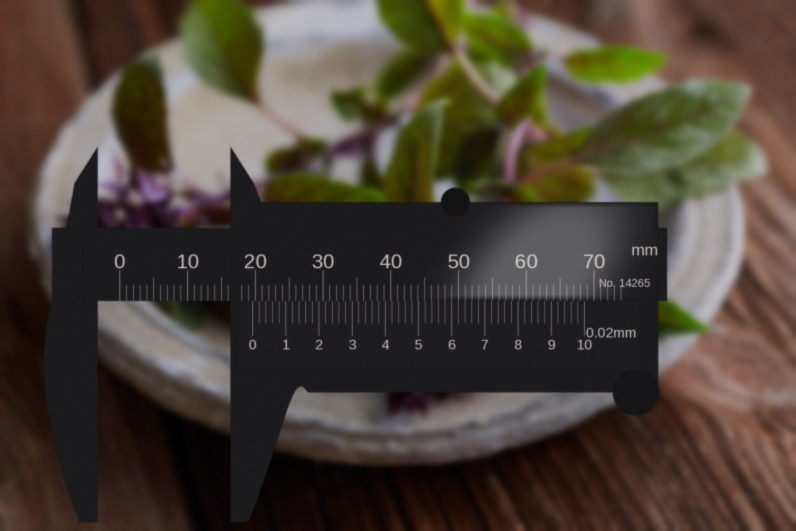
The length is 19.6,mm
